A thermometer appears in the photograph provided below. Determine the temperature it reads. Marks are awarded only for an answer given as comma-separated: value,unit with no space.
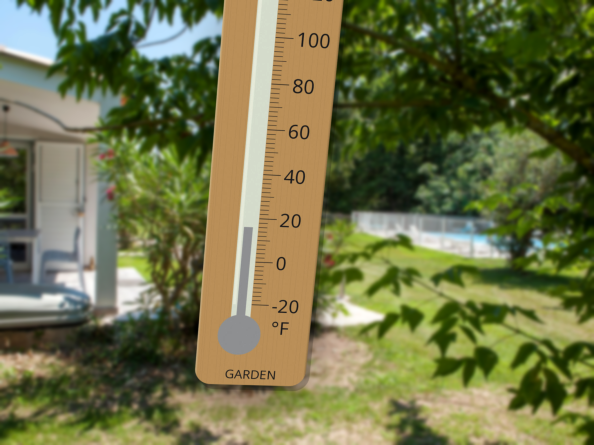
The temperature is 16,°F
